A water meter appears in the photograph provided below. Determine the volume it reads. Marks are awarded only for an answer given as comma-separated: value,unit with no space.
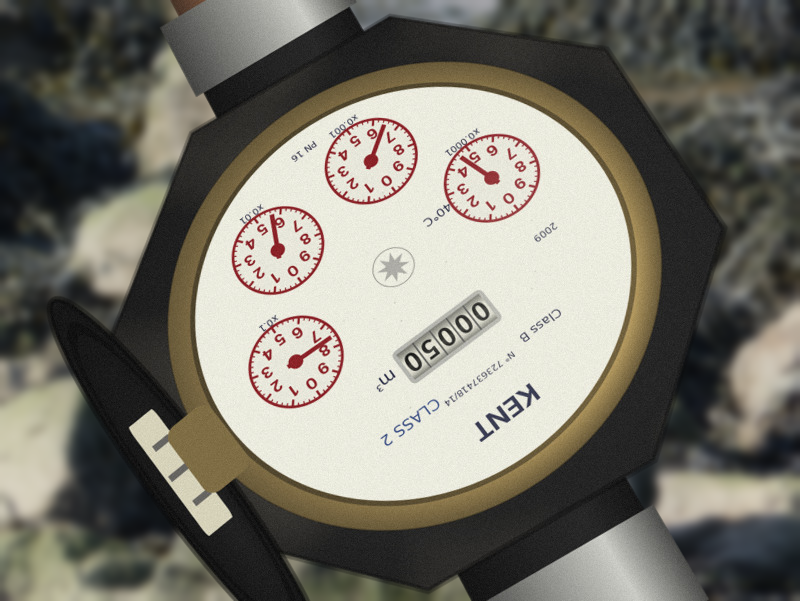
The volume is 50.7564,m³
